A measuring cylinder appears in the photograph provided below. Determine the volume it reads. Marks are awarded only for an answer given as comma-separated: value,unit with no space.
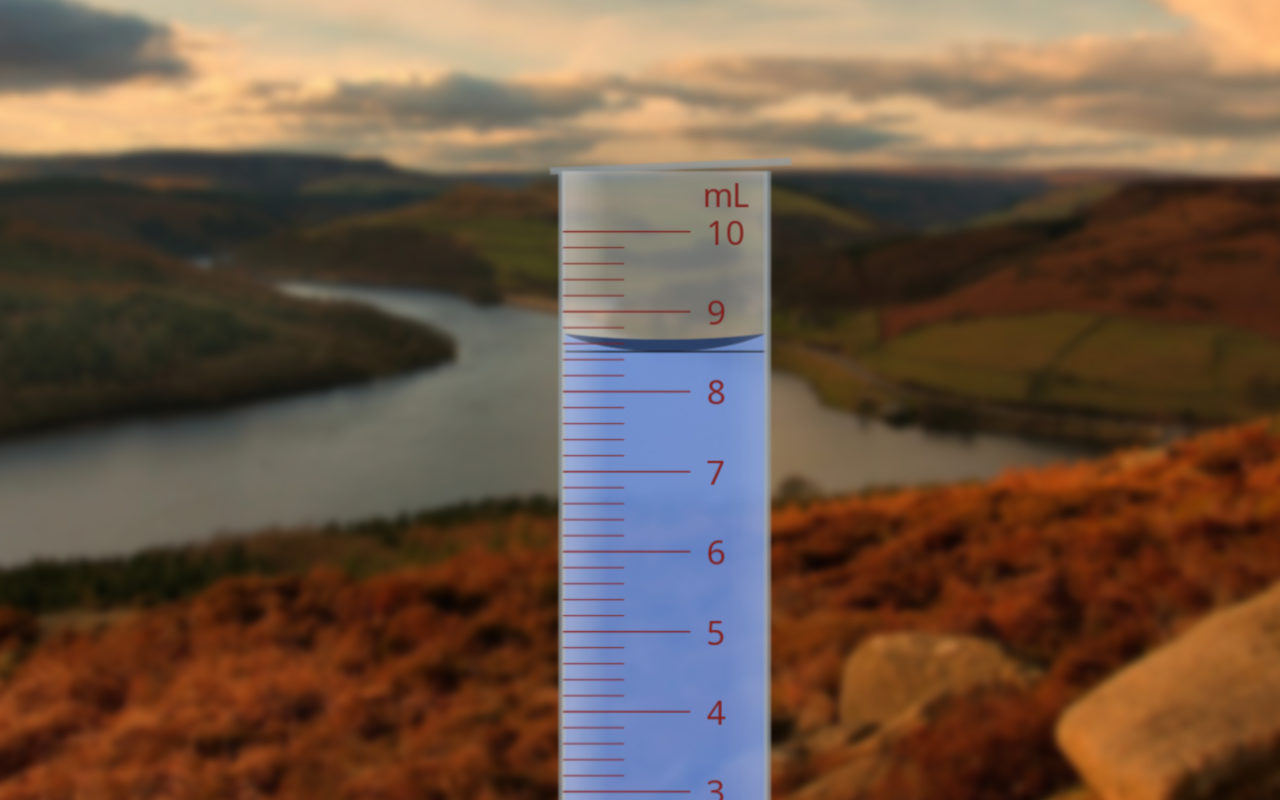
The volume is 8.5,mL
